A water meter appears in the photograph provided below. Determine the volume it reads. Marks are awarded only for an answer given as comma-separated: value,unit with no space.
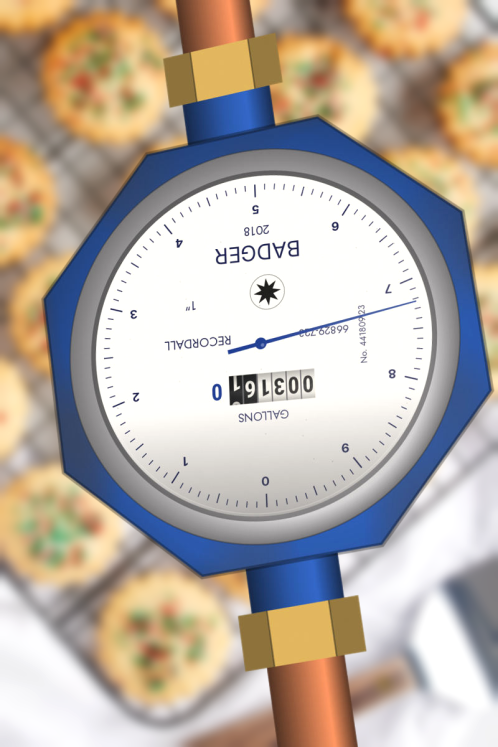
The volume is 31607.2,gal
